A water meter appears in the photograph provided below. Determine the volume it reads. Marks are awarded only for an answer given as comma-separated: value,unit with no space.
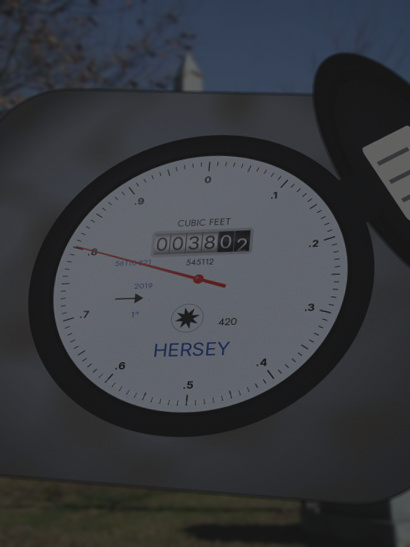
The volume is 3801.80,ft³
